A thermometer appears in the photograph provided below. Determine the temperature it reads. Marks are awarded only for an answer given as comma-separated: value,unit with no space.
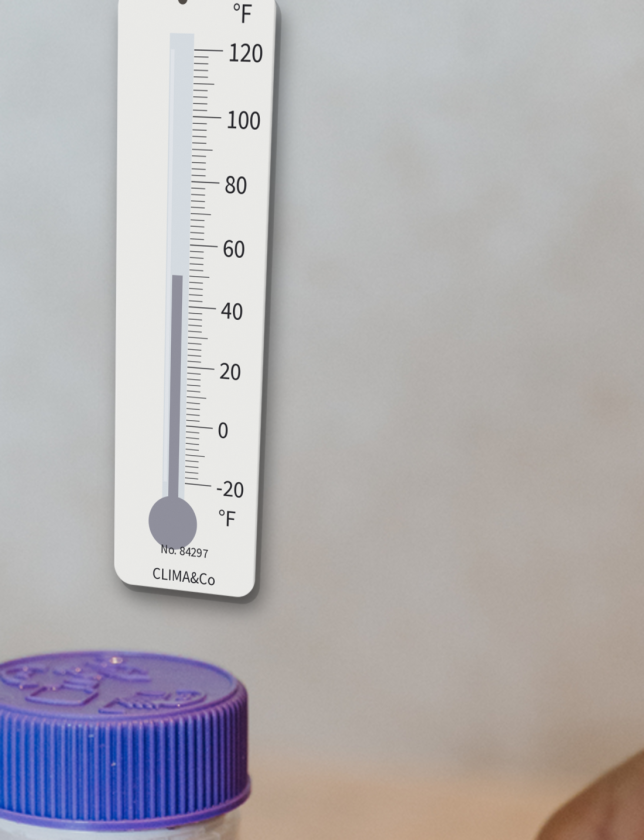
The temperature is 50,°F
